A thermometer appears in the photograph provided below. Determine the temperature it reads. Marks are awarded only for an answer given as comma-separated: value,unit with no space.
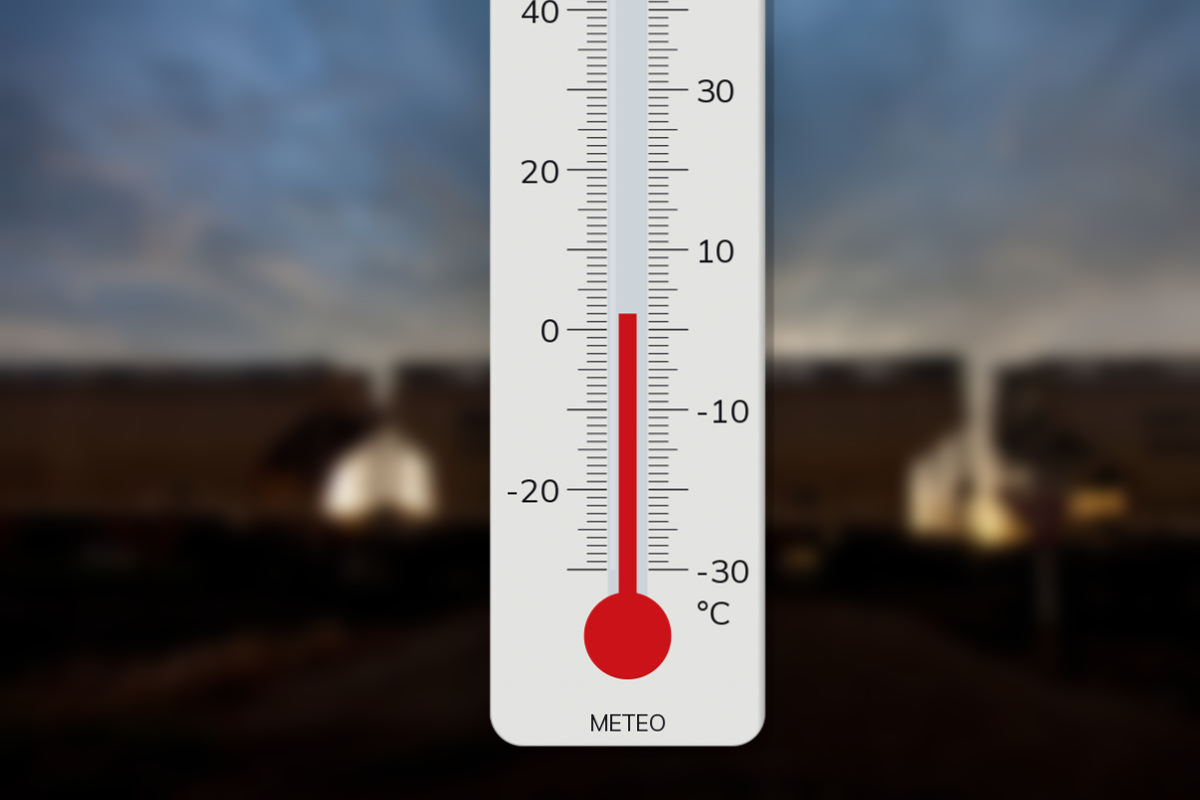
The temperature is 2,°C
